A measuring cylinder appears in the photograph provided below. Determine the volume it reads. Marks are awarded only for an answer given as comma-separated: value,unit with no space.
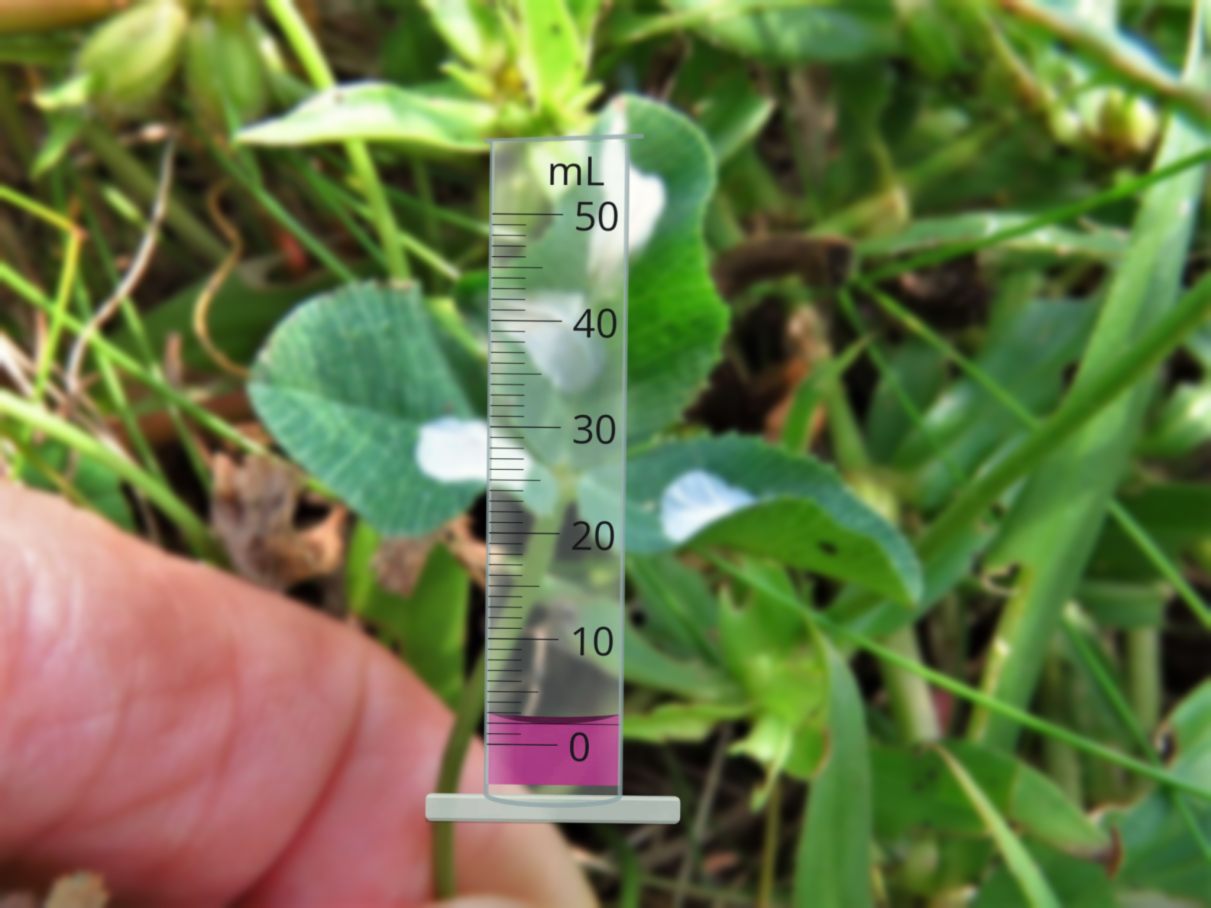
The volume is 2,mL
